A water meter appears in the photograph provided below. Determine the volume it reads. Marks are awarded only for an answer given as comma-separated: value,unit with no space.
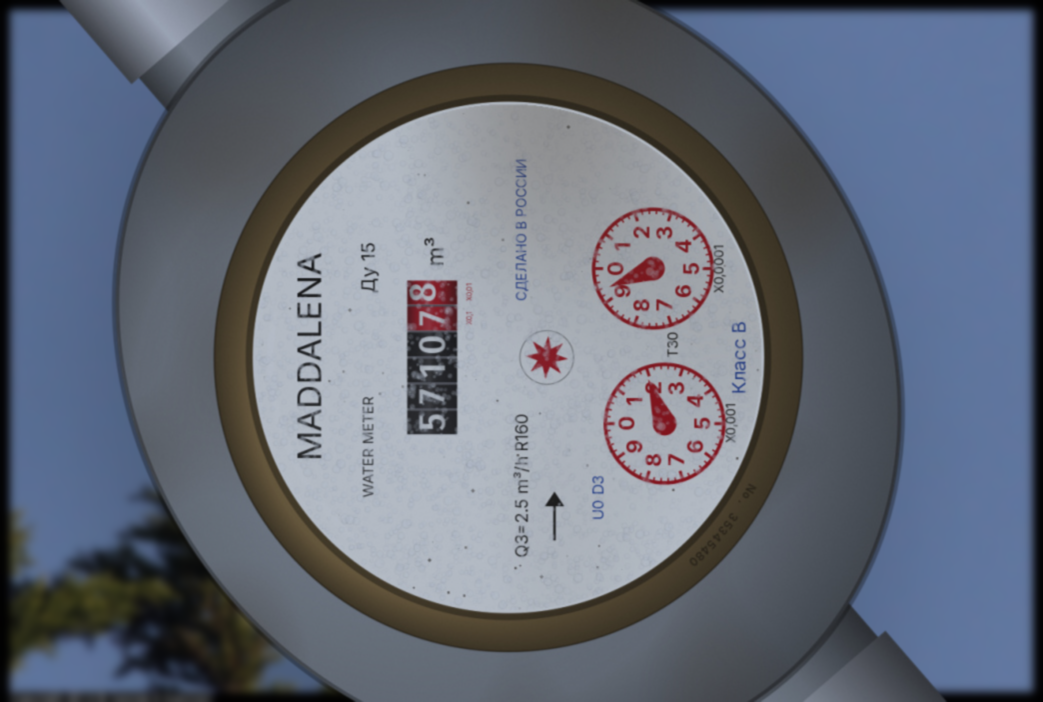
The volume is 5710.7819,m³
